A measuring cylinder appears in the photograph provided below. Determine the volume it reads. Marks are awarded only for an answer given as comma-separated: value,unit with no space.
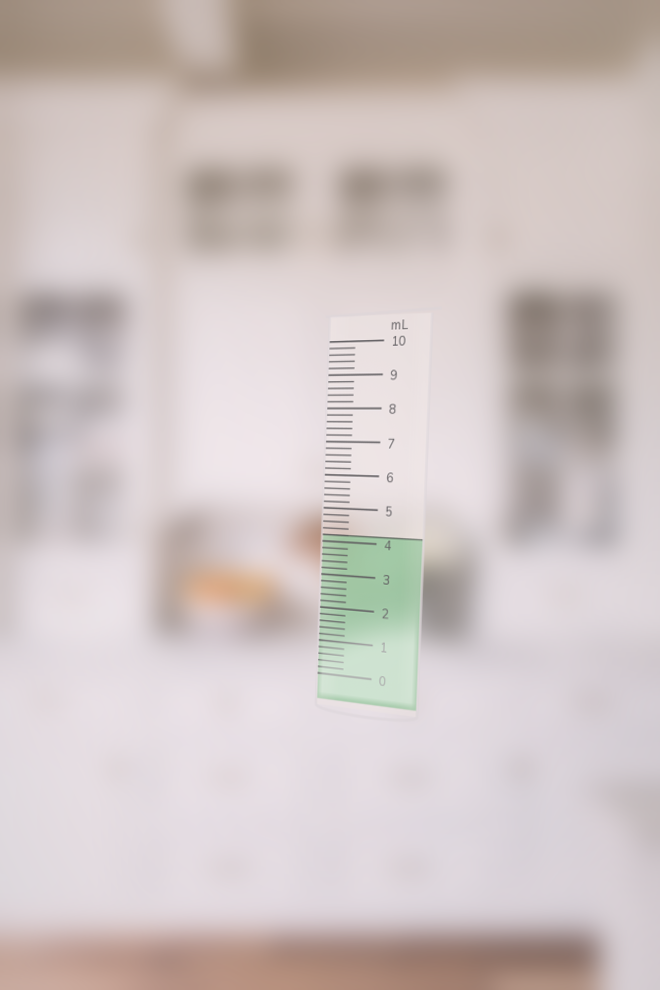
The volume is 4.2,mL
